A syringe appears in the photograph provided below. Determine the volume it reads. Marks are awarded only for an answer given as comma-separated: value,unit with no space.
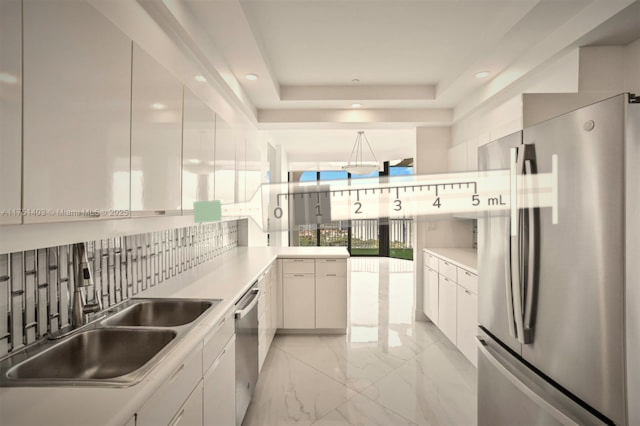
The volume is 0.4,mL
